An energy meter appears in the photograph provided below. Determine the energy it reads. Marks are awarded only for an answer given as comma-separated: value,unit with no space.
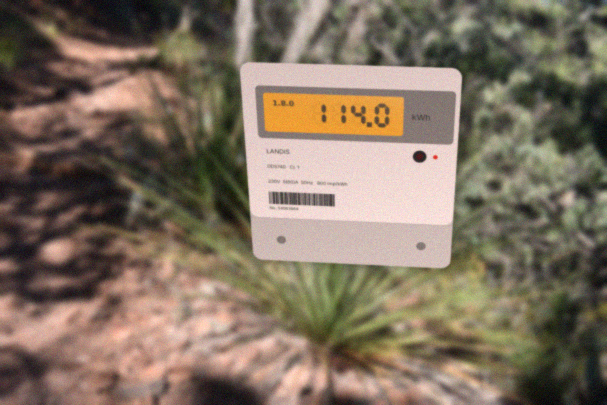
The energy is 114.0,kWh
